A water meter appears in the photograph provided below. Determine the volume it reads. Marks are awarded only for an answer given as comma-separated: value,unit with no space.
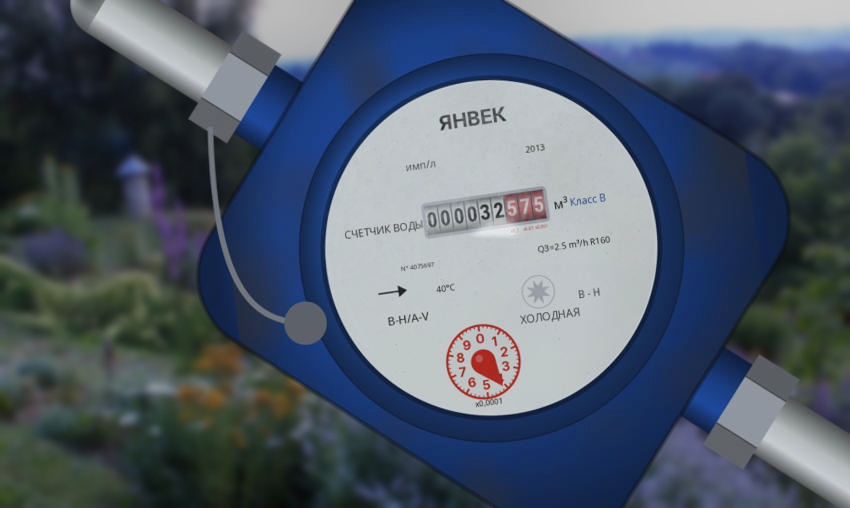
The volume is 32.5754,m³
